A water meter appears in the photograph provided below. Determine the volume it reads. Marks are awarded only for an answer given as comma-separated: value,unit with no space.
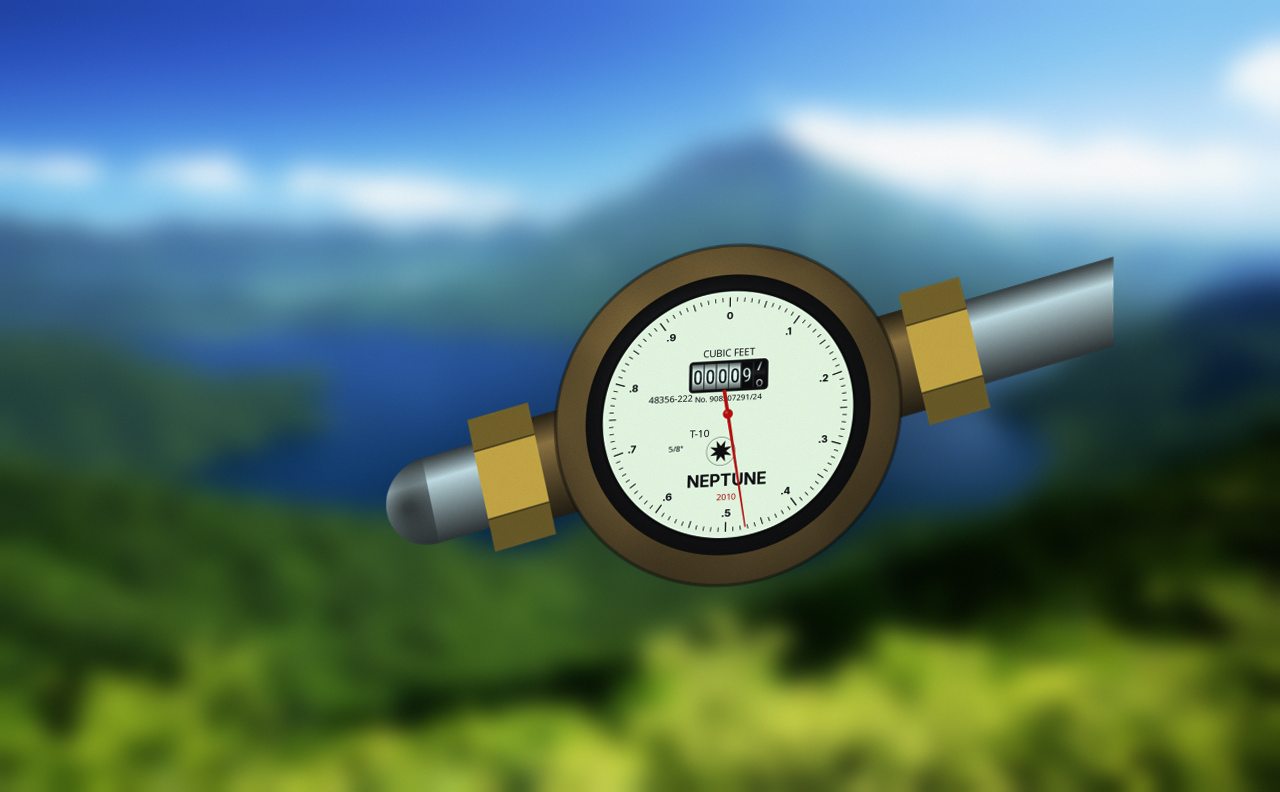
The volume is 97.47,ft³
